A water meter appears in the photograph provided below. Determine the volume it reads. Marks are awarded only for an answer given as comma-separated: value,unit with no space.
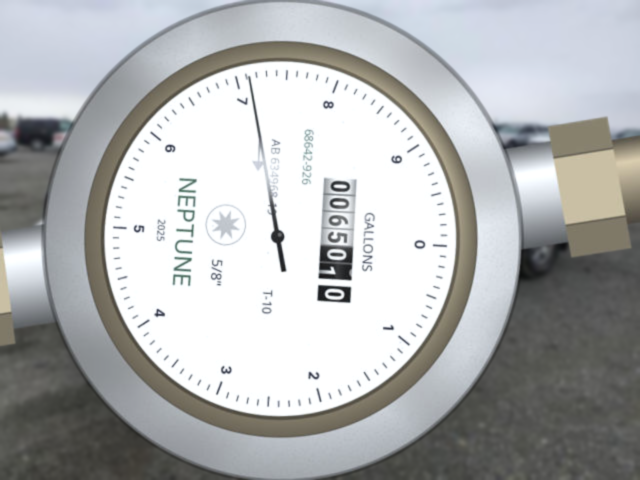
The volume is 65007.1,gal
